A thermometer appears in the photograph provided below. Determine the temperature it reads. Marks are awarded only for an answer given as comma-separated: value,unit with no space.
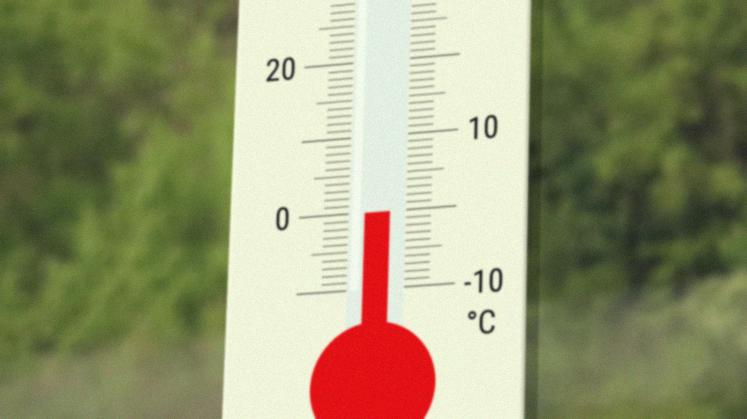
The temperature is 0,°C
